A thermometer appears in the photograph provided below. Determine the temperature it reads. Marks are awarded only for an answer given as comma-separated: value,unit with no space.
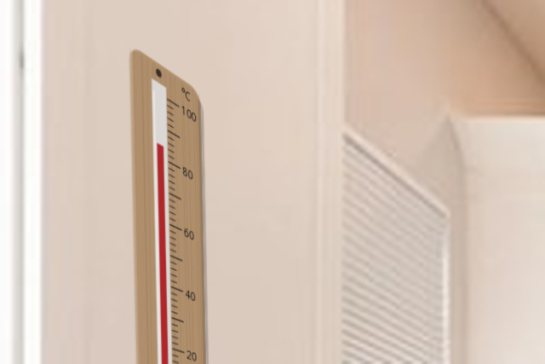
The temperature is 84,°C
